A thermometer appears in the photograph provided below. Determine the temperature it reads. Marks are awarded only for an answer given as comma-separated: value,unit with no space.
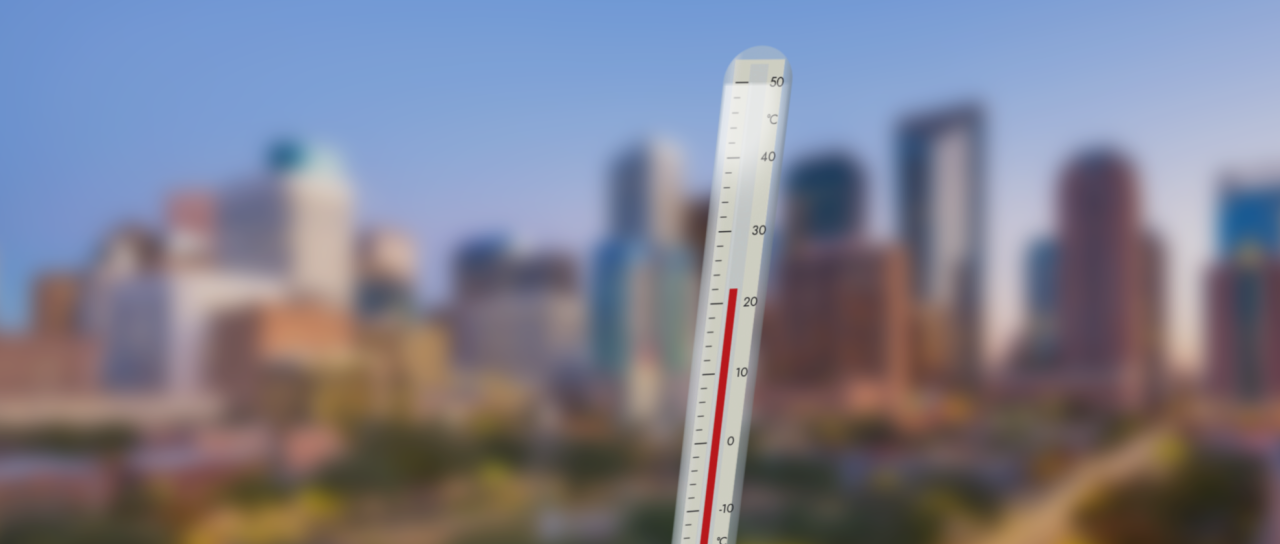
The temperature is 22,°C
